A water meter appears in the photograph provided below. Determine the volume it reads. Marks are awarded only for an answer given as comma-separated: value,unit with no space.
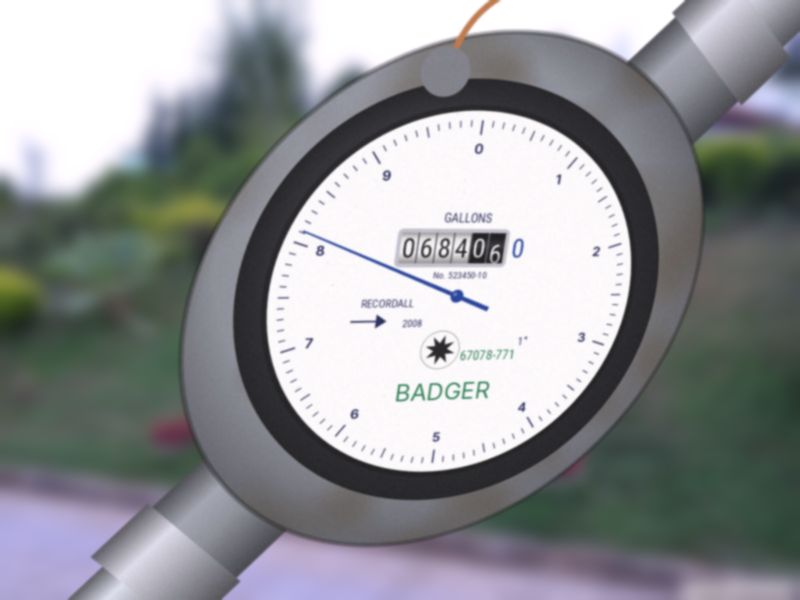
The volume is 684058.1,gal
